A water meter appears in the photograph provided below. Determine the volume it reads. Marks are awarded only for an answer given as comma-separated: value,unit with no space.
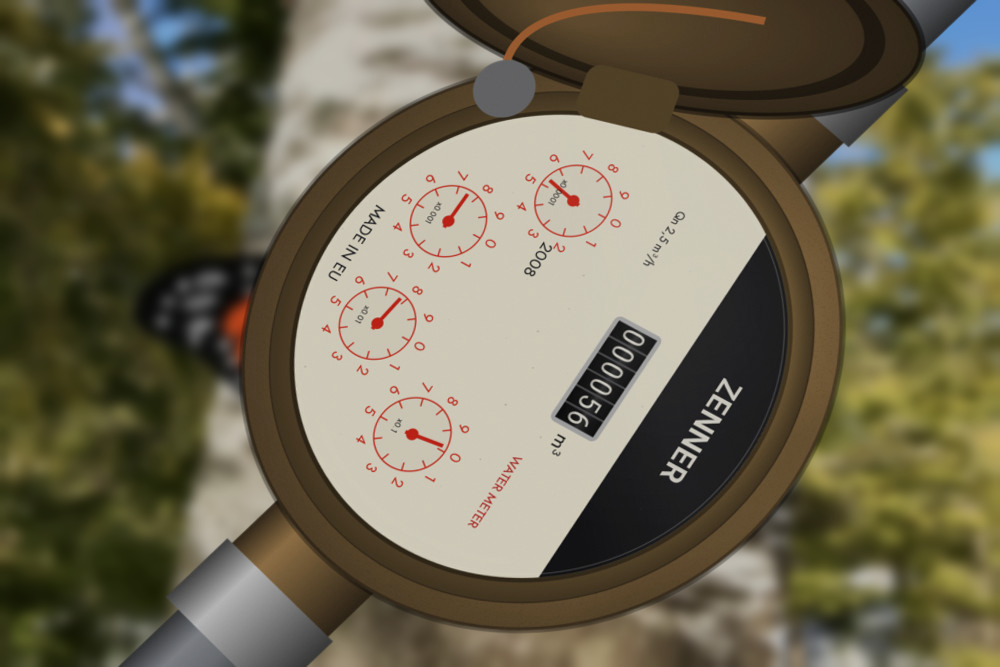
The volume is 55.9775,m³
